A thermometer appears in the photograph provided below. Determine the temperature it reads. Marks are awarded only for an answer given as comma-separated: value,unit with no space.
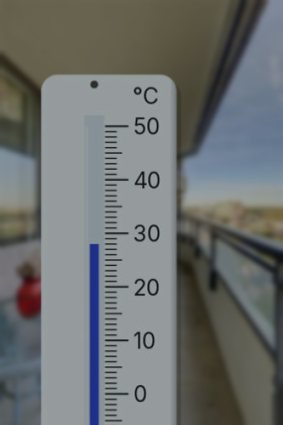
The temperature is 28,°C
